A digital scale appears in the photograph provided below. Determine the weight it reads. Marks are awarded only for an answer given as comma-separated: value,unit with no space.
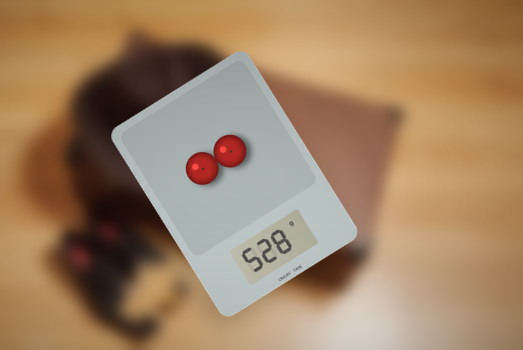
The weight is 528,g
